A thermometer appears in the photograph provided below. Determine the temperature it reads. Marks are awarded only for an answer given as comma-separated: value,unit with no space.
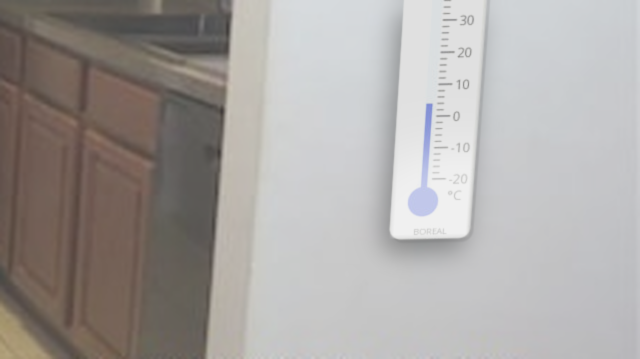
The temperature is 4,°C
